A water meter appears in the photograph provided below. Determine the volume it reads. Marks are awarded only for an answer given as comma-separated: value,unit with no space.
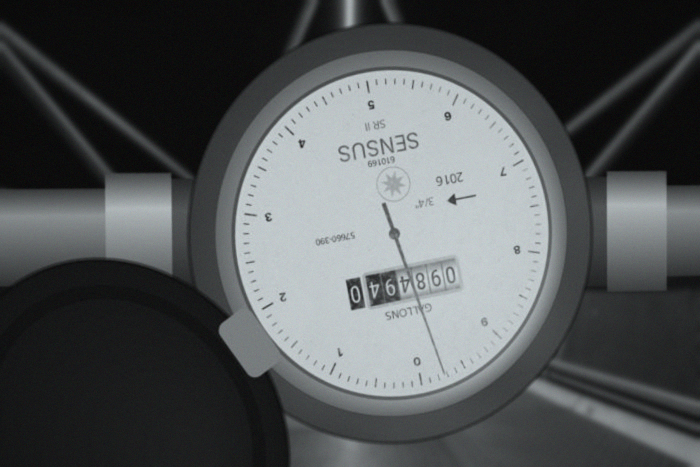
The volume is 984939.7,gal
